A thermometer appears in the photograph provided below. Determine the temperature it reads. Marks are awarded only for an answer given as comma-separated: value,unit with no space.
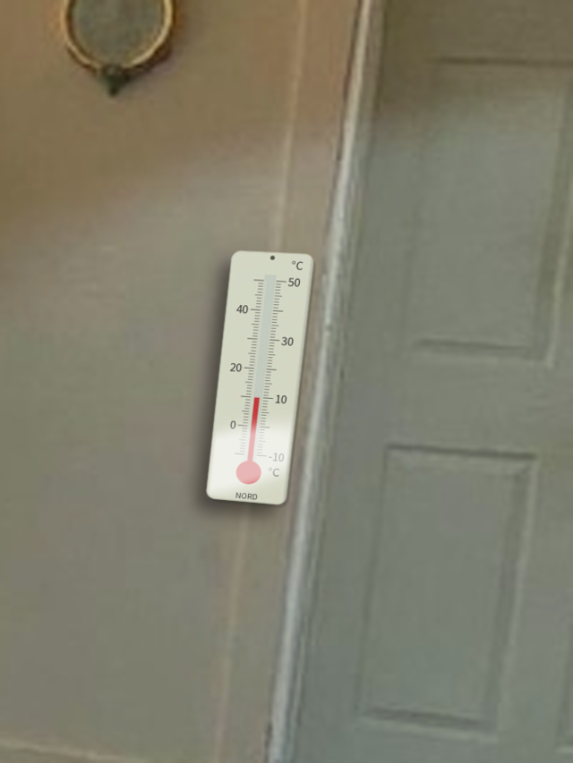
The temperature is 10,°C
